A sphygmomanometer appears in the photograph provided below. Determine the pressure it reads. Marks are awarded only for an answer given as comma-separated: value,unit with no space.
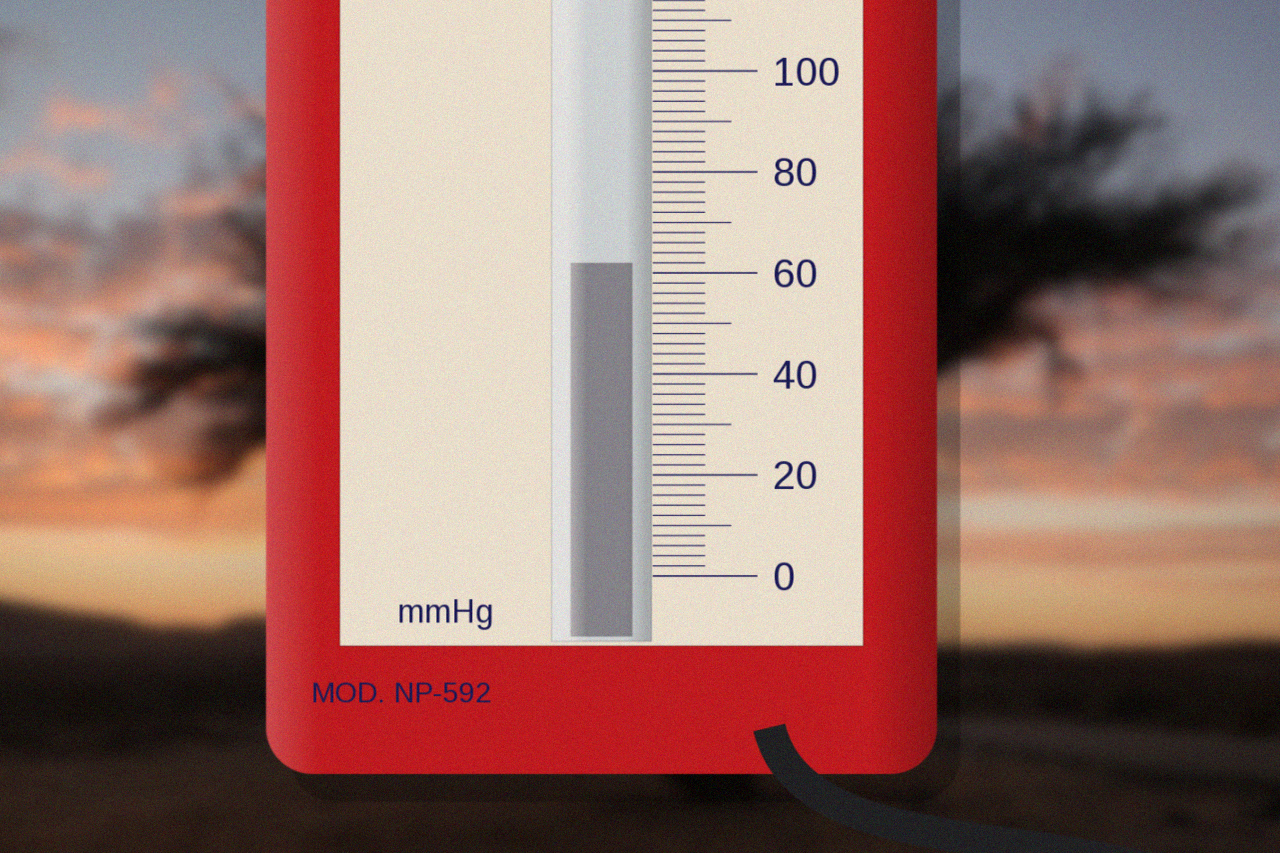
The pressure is 62,mmHg
